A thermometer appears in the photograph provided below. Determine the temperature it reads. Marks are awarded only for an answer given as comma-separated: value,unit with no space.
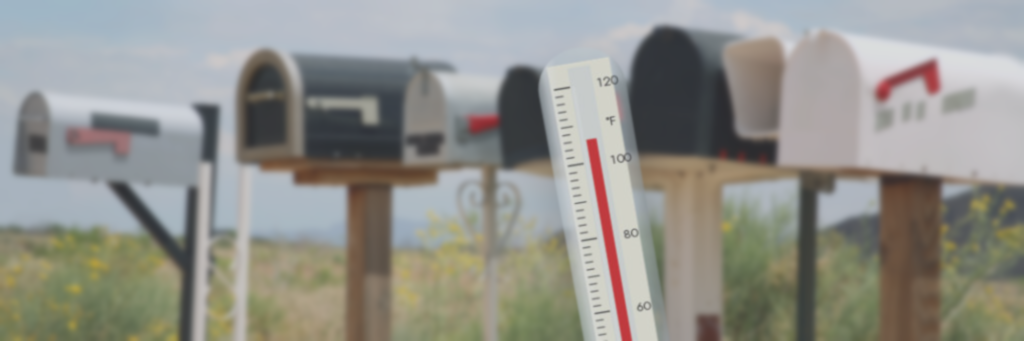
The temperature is 106,°F
